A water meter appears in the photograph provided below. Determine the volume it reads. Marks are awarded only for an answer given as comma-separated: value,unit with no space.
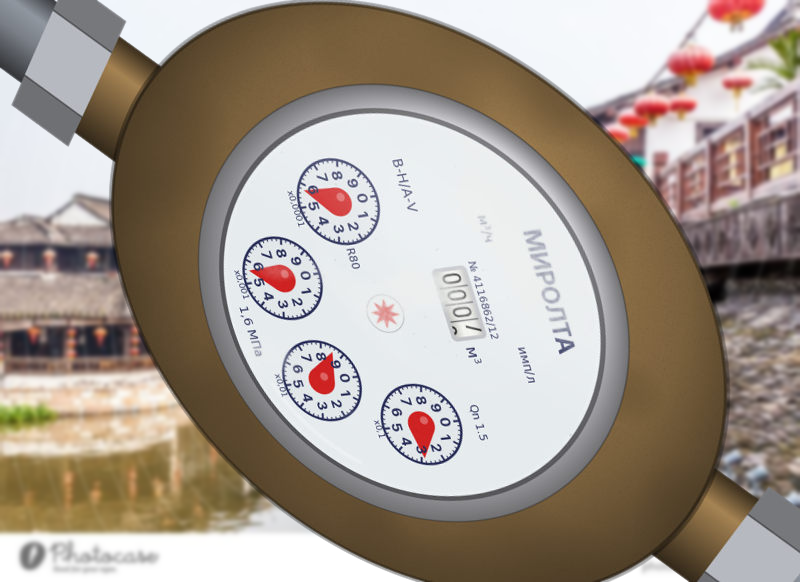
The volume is 7.2855,m³
